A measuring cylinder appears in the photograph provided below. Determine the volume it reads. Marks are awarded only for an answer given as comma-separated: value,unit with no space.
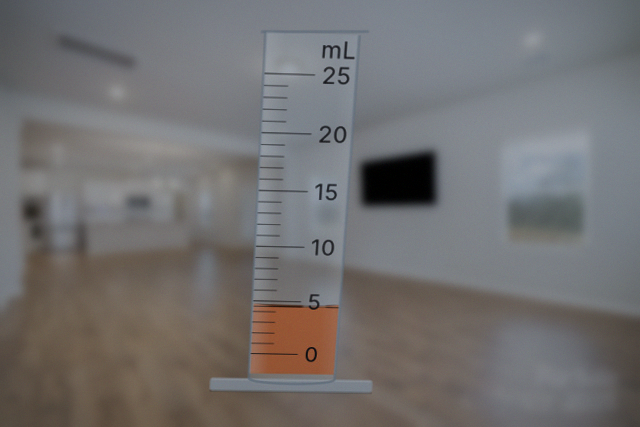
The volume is 4.5,mL
